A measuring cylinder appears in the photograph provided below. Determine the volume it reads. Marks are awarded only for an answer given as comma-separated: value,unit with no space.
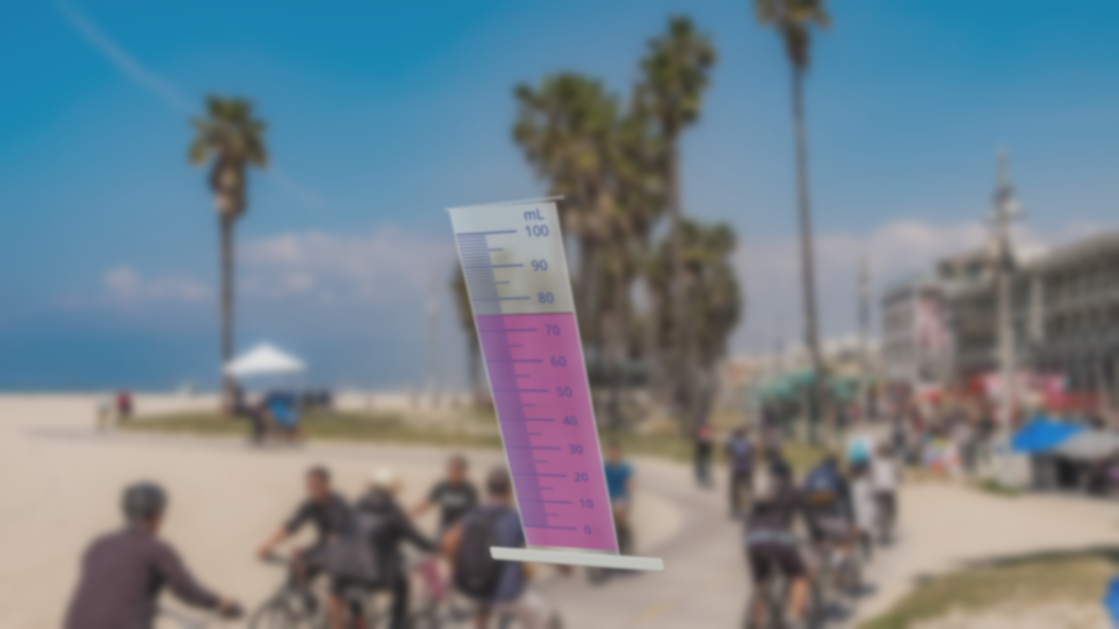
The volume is 75,mL
